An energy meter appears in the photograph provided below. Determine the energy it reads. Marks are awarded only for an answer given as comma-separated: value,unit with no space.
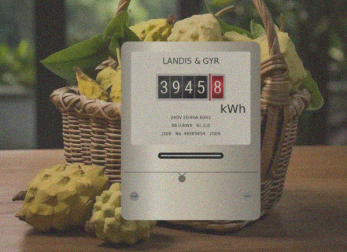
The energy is 3945.8,kWh
